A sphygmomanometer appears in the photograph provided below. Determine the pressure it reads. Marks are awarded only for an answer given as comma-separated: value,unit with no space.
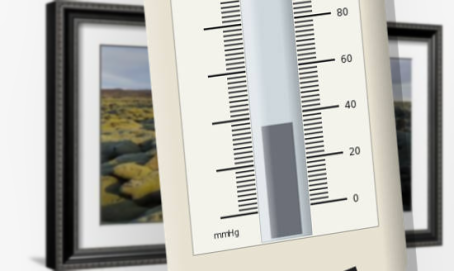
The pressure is 36,mmHg
